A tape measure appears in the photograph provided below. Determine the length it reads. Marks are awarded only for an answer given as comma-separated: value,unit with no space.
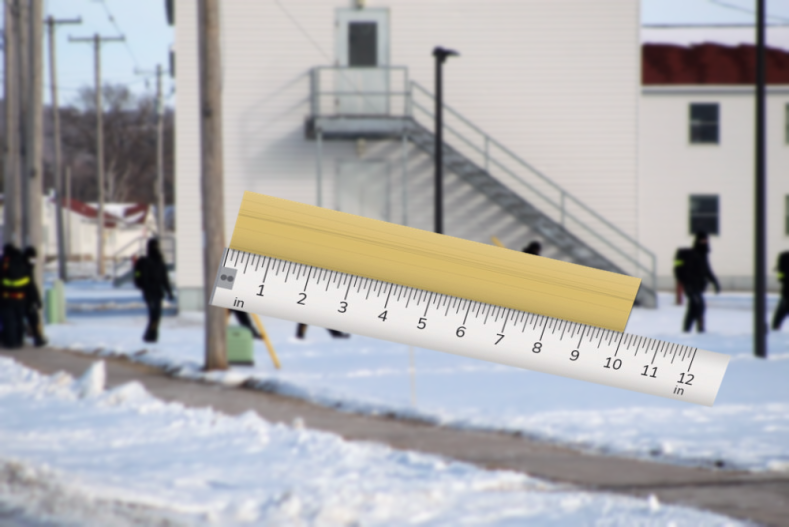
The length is 10,in
